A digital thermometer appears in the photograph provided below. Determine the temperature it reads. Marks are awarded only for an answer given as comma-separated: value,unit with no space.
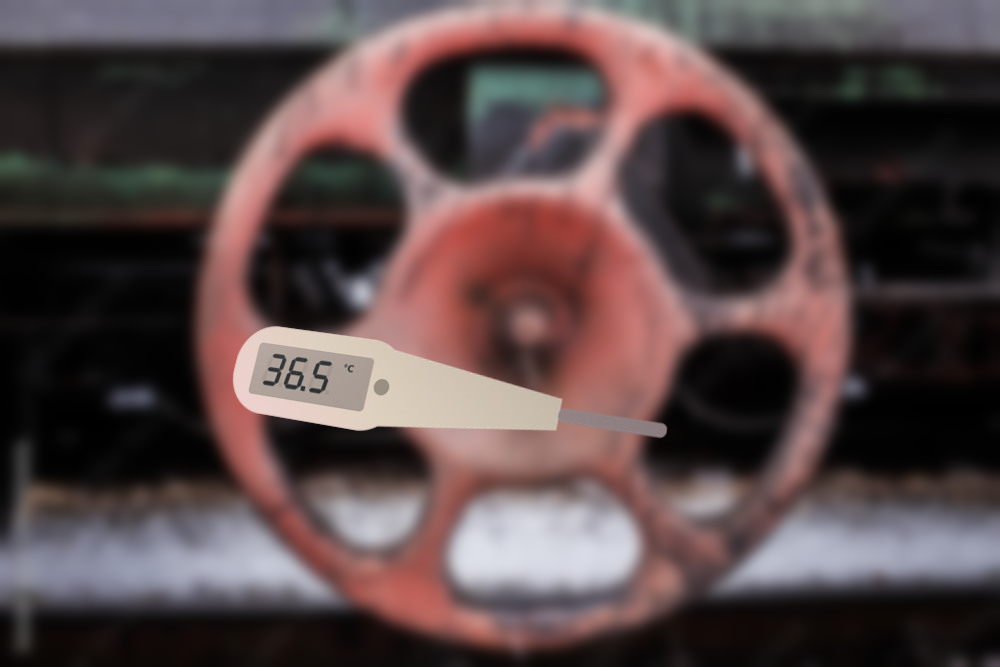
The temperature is 36.5,°C
